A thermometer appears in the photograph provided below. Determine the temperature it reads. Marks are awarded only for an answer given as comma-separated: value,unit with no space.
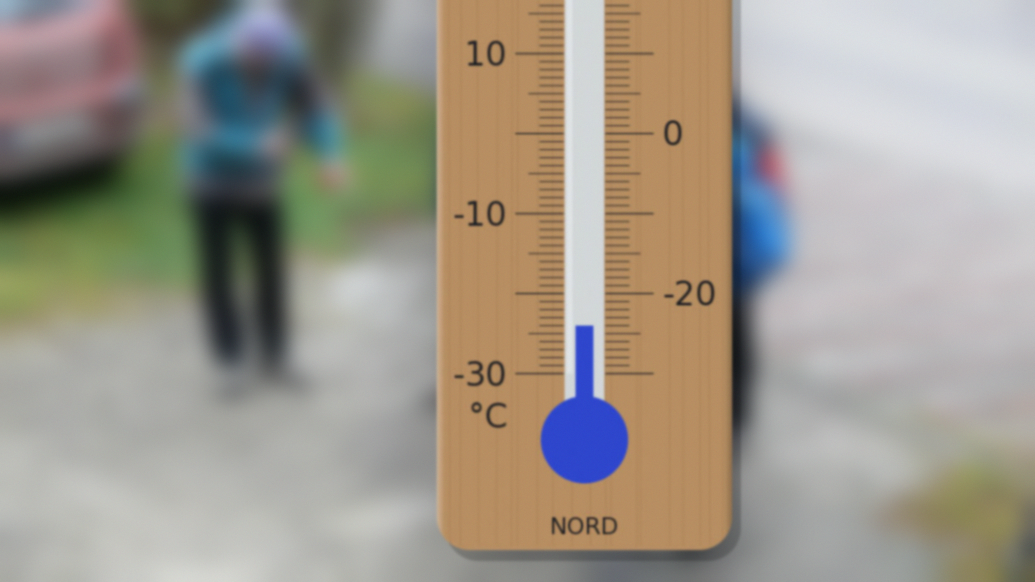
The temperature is -24,°C
